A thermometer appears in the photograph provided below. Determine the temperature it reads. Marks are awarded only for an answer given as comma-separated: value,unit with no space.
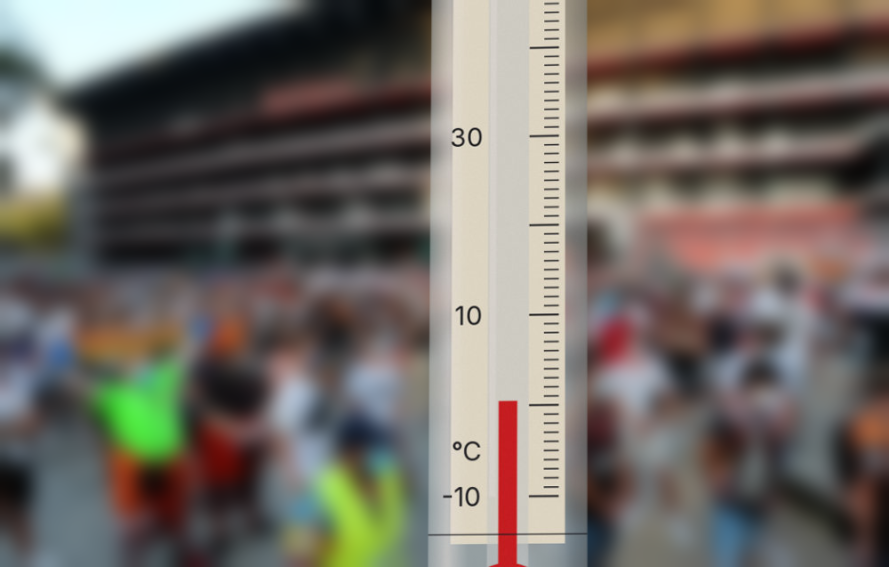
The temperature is 0.5,°C
